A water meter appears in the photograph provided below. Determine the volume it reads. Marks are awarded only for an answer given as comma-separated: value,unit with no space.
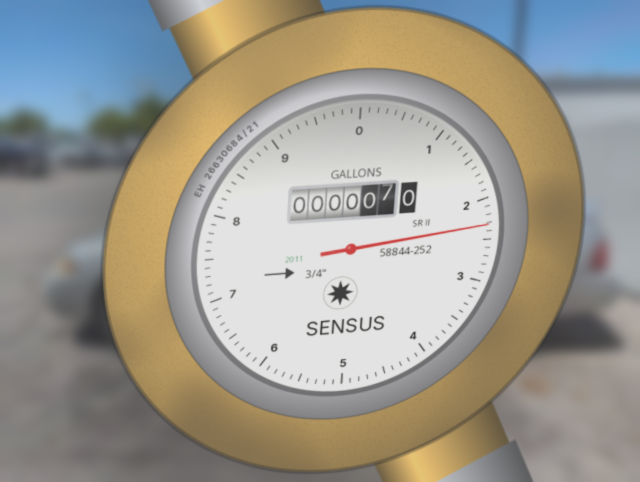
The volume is 72.3,gal
